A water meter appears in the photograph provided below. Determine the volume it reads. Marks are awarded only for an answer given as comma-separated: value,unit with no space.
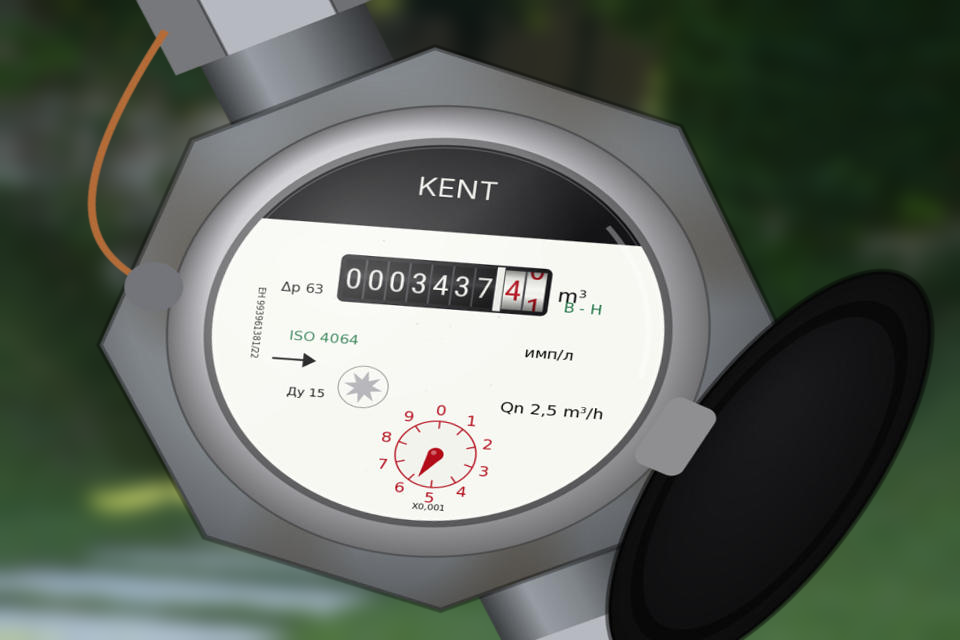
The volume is 3437.405,m³
